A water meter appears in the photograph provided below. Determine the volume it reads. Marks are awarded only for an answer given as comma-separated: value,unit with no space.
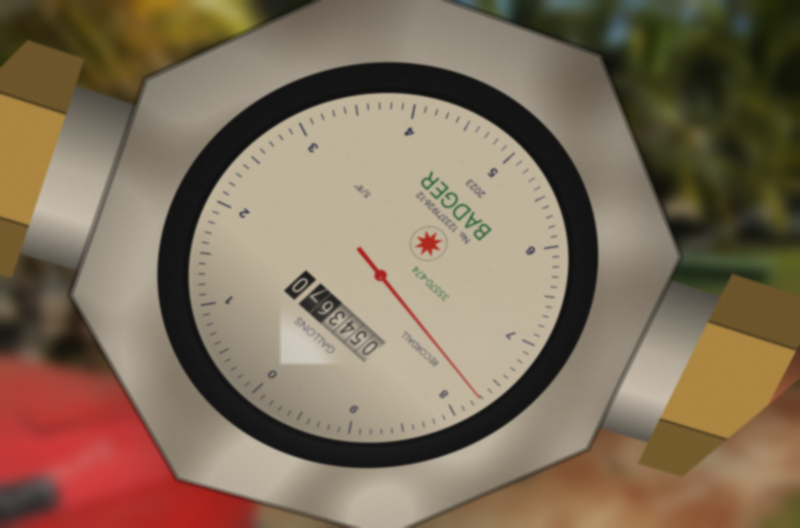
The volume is 543667.7,gal
